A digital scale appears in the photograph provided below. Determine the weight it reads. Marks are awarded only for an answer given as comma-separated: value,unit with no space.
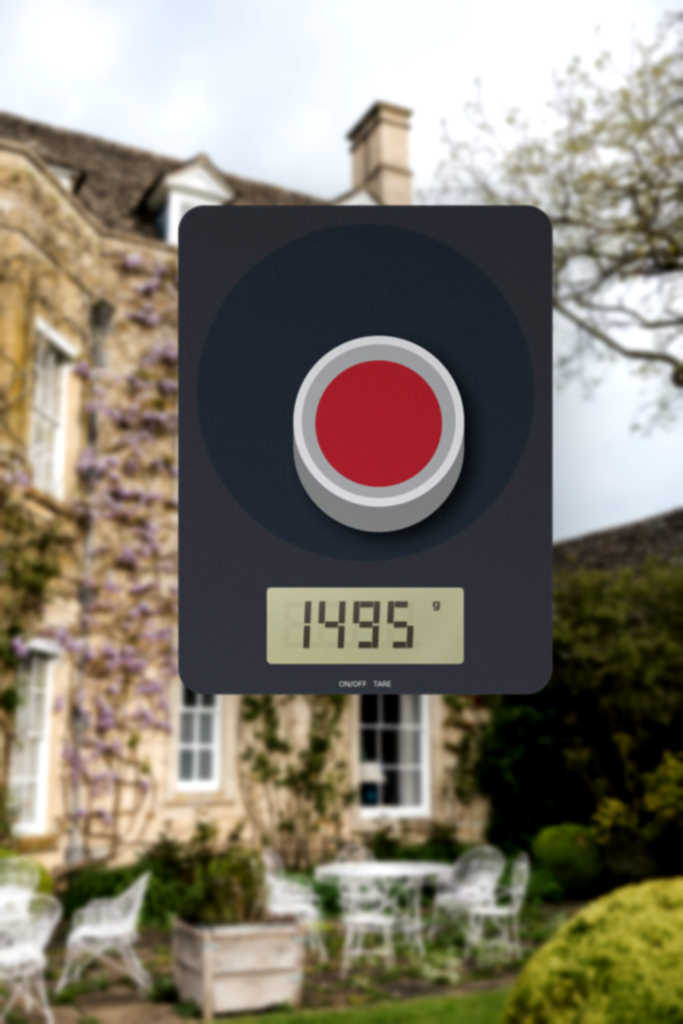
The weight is 1495,g
